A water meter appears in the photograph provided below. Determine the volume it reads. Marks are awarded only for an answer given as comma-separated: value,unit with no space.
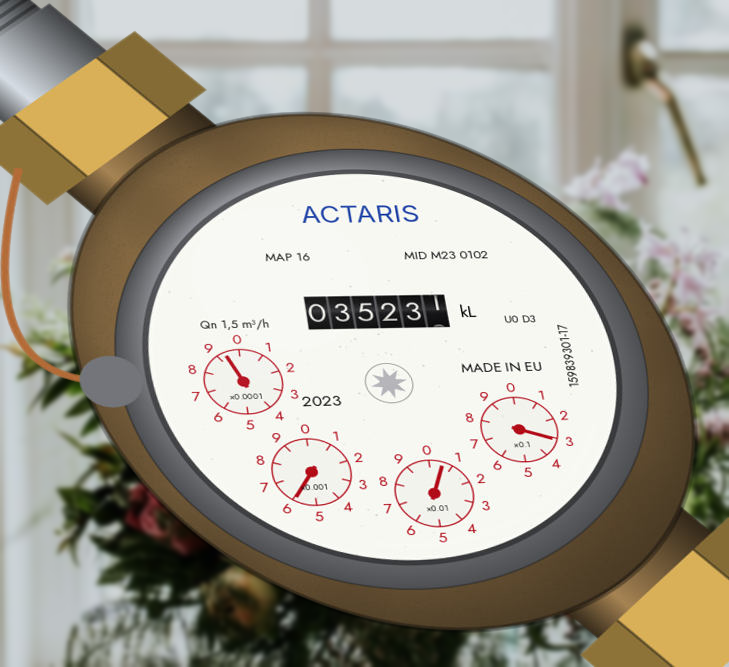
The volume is 35231.3059,kL
